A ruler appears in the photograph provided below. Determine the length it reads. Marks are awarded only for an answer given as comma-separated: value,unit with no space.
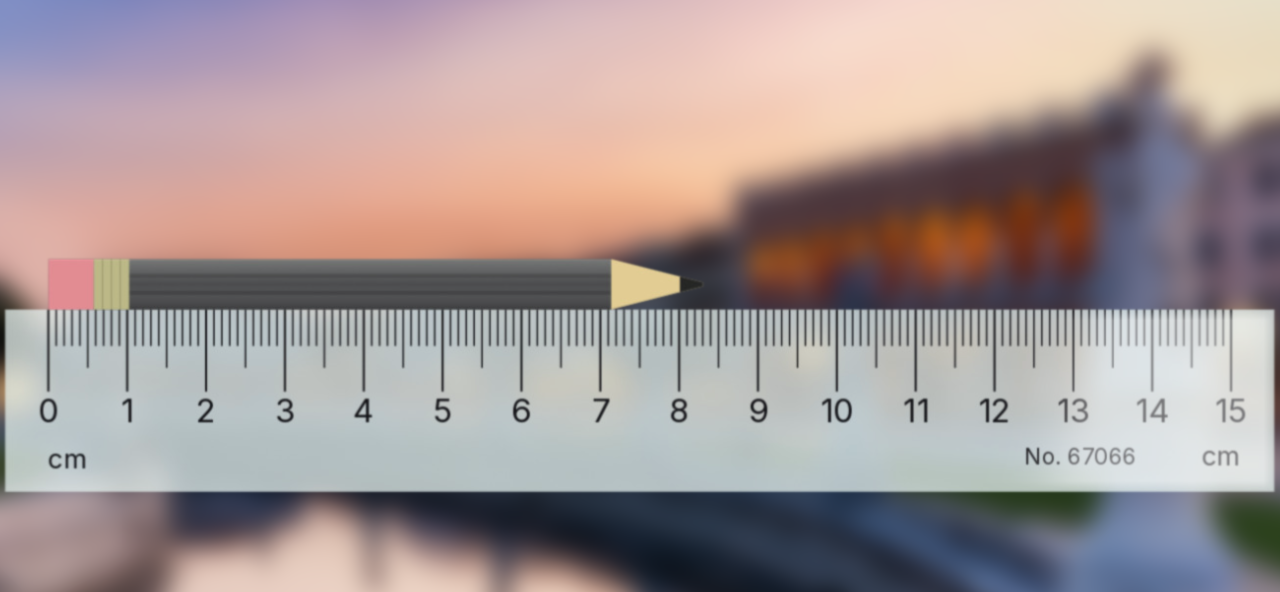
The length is 8.3,cm
